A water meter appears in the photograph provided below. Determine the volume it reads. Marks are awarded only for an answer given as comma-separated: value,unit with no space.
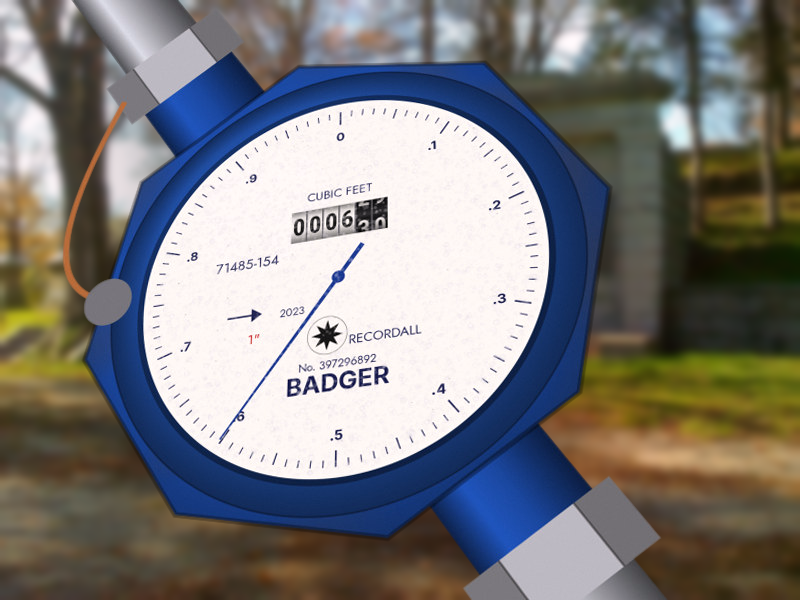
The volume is 629.60,ft³
